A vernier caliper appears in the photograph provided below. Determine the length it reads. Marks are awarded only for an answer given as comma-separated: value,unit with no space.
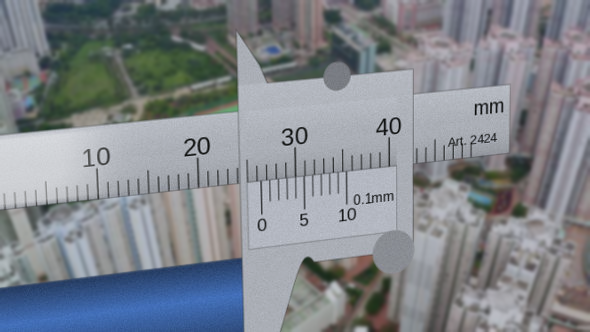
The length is 26.4,mm
